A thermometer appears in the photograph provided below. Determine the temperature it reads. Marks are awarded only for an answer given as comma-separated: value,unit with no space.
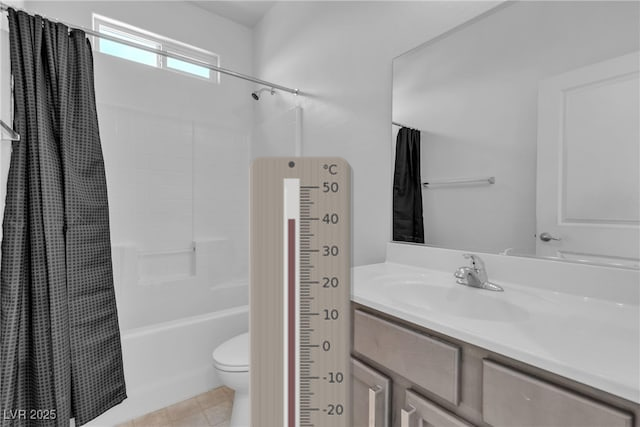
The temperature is 40,°C
